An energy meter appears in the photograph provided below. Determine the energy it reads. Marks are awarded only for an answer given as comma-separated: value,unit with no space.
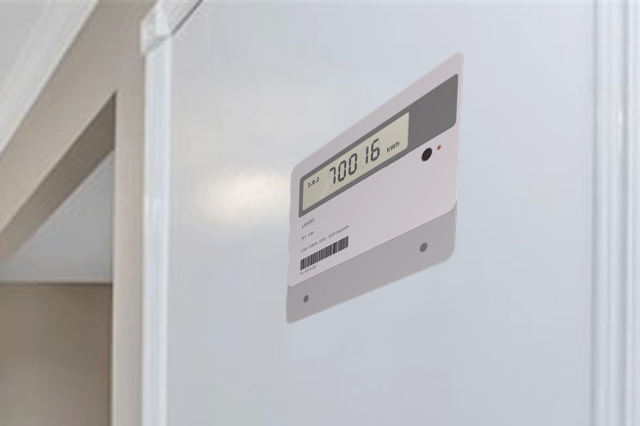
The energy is 70016,kWh
